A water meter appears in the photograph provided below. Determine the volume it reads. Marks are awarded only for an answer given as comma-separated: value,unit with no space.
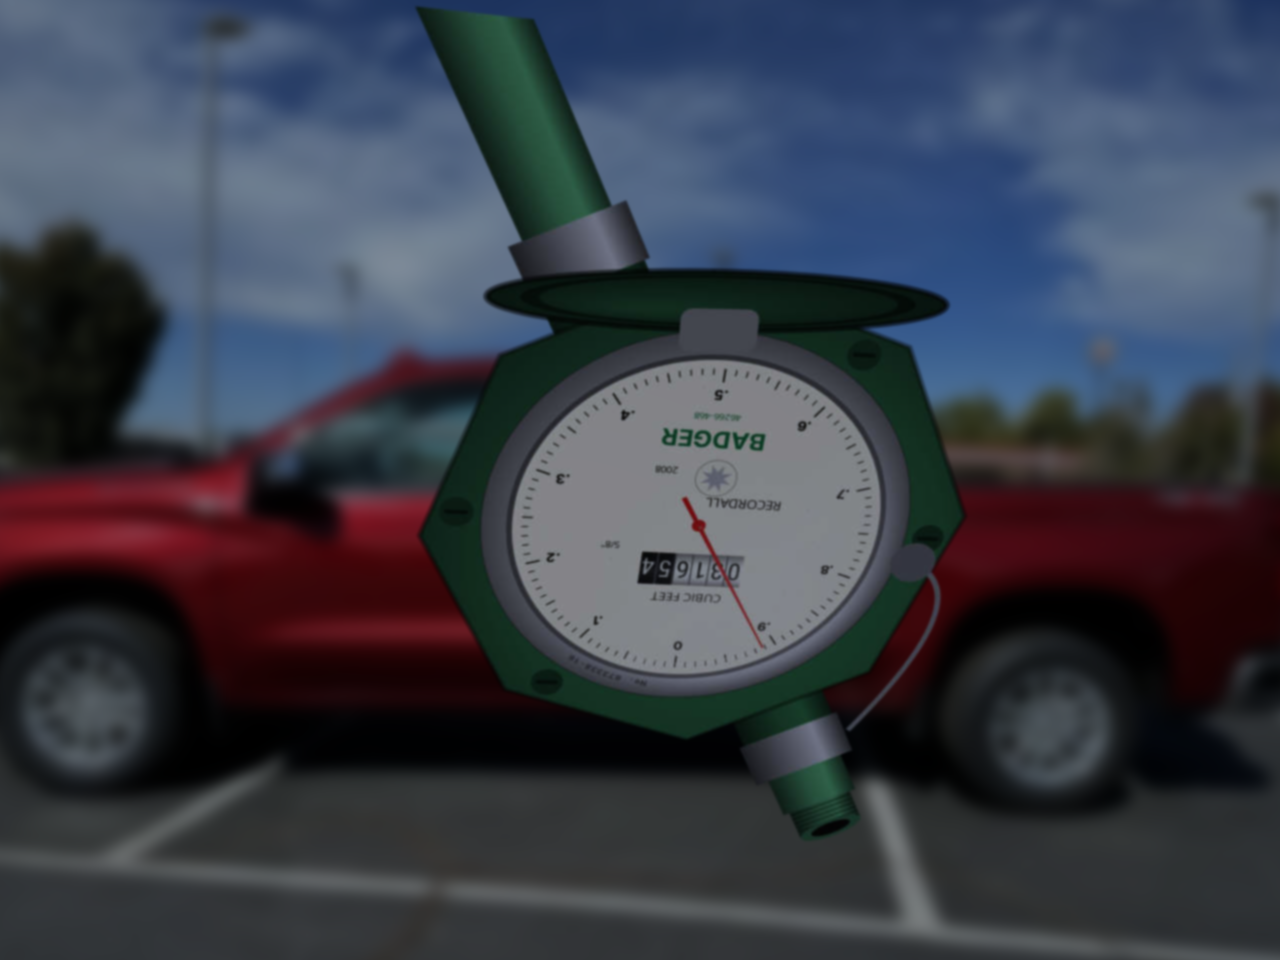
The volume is 31653.91,ft³
